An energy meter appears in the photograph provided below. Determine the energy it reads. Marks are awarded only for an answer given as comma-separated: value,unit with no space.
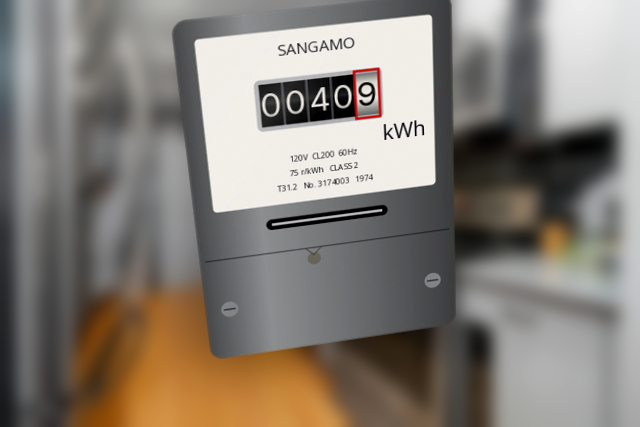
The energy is 40.9,kWh
